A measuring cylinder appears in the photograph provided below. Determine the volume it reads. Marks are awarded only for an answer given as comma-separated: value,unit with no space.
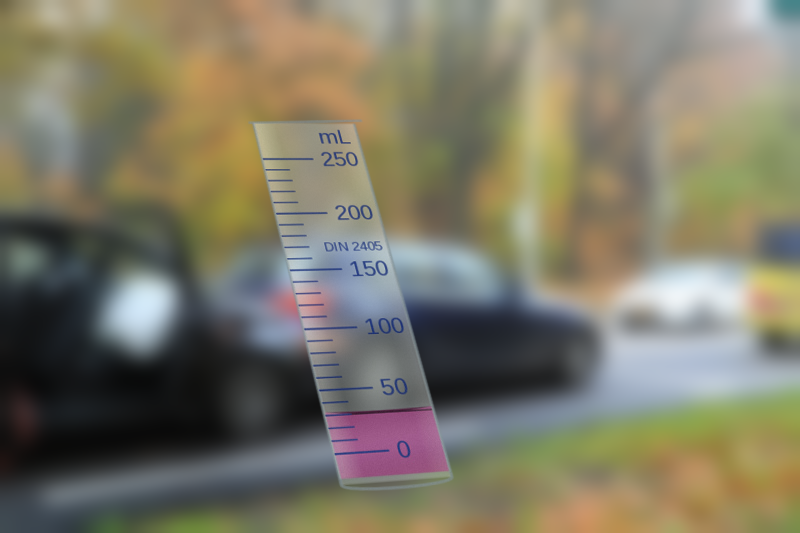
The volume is 30,mL
